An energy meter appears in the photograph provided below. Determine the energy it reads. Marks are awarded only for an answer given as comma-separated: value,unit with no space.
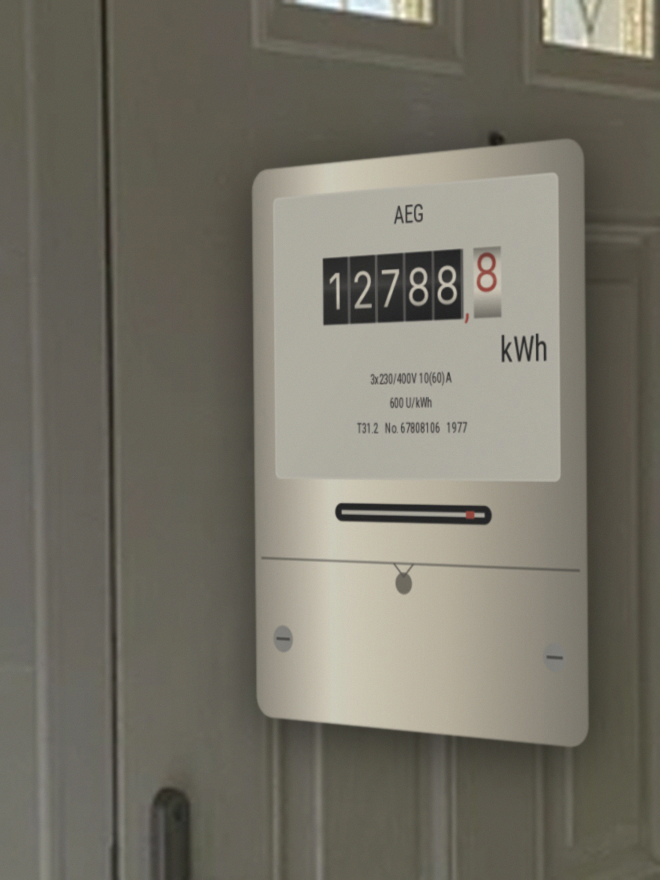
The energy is 12788.8,kWh
